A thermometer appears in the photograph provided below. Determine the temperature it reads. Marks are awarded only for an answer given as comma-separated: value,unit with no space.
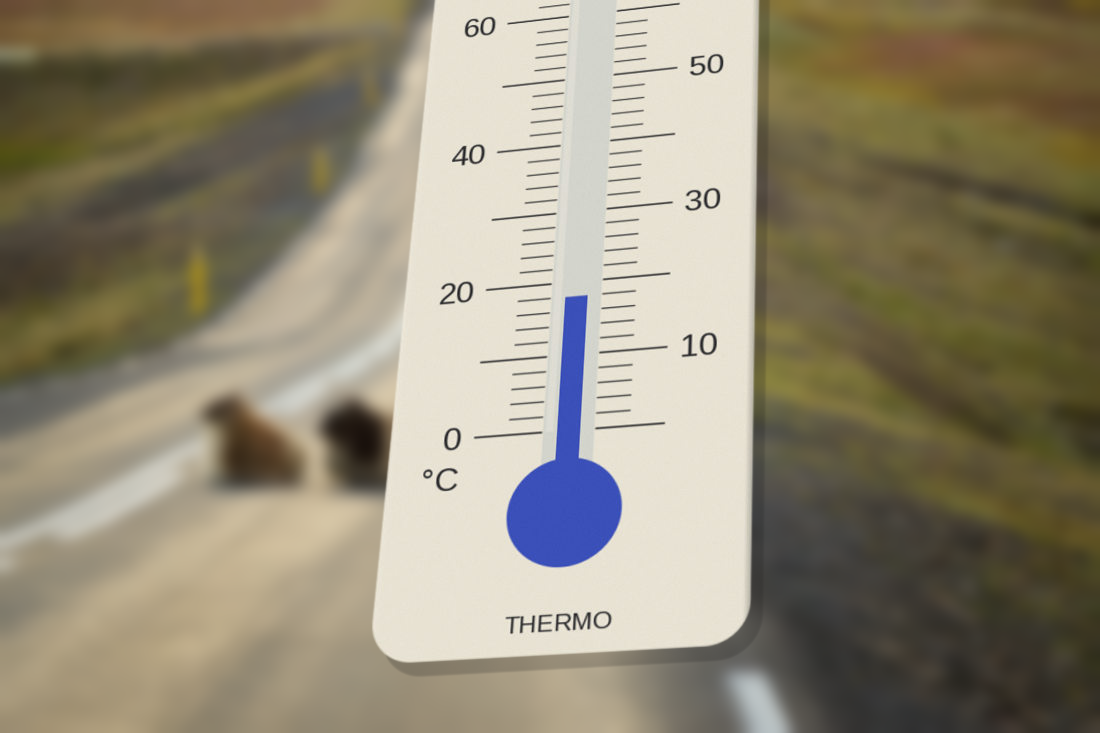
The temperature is 18,°C
